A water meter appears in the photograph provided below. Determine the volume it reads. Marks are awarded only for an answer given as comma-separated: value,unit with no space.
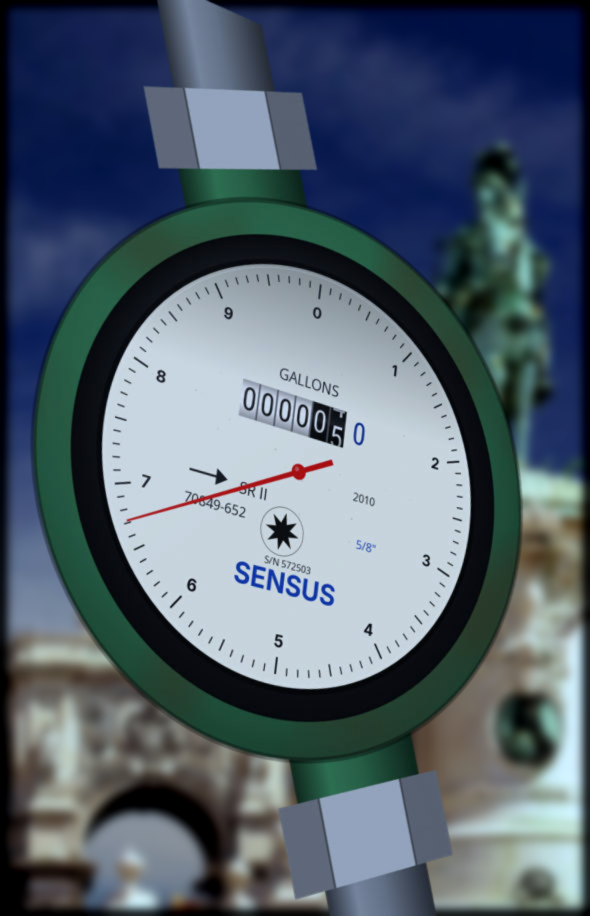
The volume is 46.7,gal
